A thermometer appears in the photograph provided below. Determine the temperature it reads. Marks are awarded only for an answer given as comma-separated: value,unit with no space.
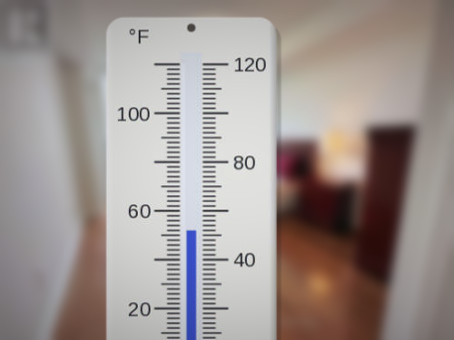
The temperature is 52,°F
